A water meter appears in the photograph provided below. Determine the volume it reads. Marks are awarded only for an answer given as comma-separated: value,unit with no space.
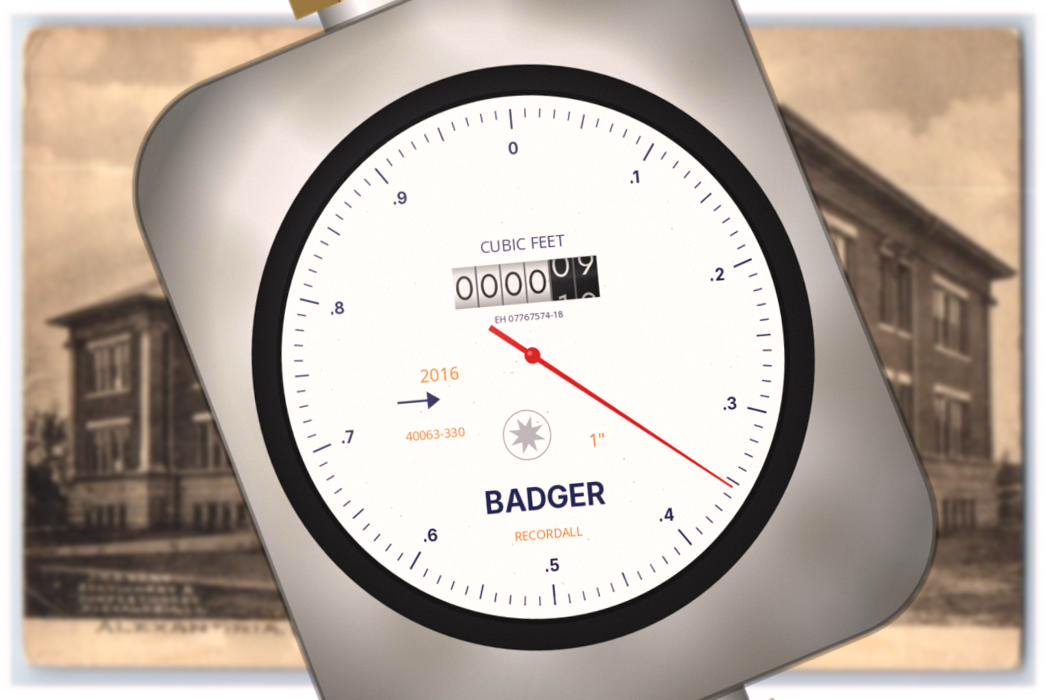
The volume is 9.35,ft³
